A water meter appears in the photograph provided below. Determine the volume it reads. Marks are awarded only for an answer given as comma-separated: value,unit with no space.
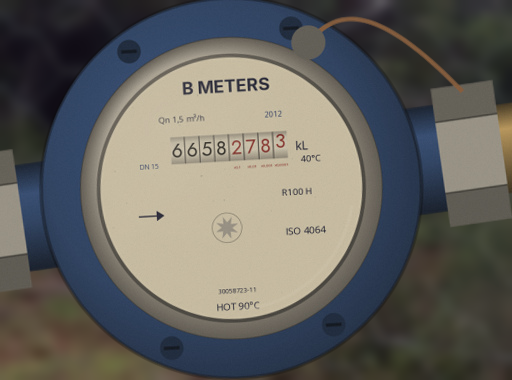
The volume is 6658.2783,kL
